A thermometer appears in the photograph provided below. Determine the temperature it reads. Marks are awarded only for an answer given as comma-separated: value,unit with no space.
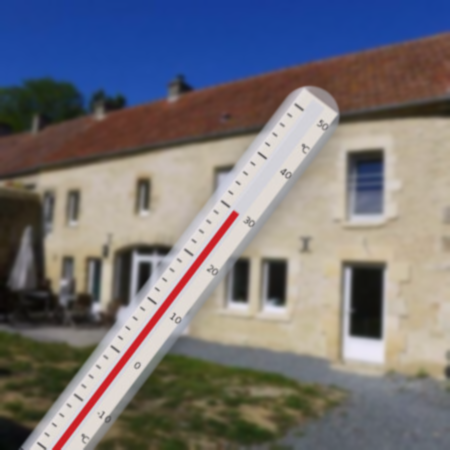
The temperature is 30,°C
